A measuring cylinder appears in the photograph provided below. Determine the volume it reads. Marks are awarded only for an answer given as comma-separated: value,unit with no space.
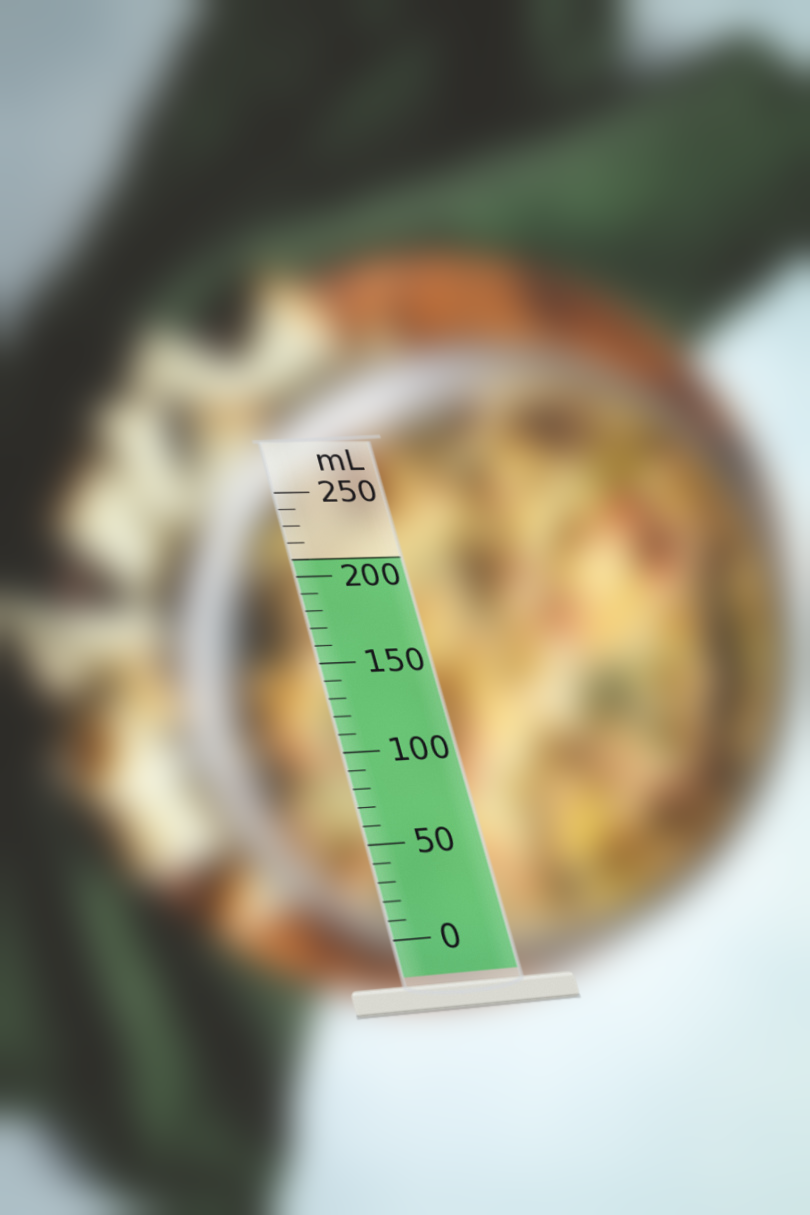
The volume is 210,mL
